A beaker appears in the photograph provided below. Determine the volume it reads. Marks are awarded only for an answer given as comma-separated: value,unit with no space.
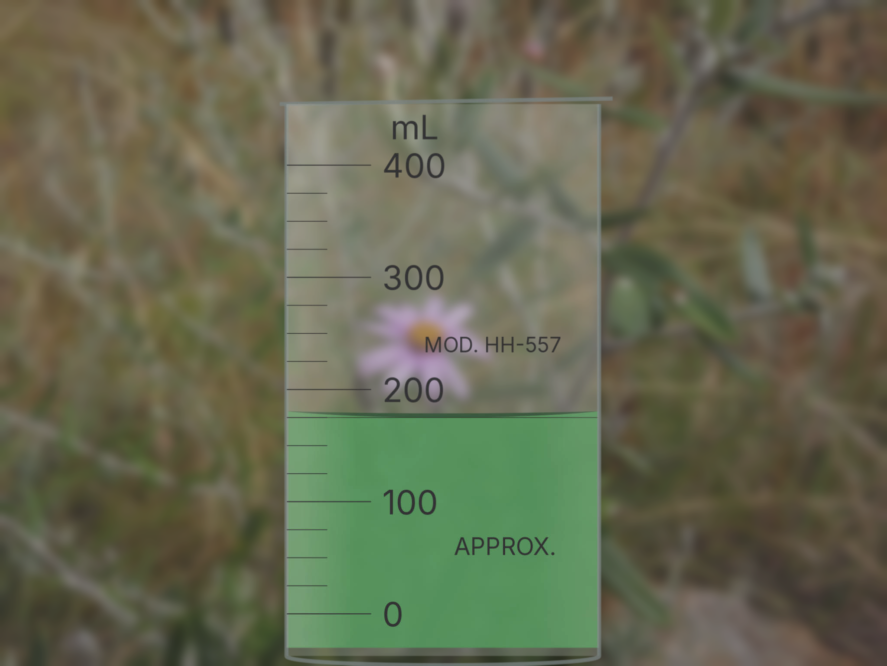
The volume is 175,mL
